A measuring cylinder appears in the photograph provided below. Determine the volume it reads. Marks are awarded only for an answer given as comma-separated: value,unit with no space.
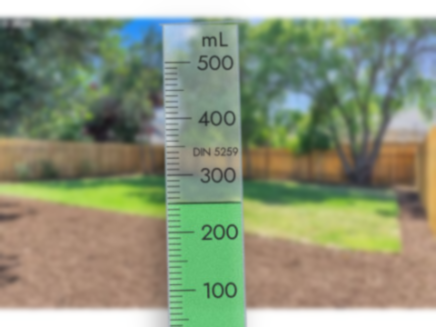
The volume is 250,mL
